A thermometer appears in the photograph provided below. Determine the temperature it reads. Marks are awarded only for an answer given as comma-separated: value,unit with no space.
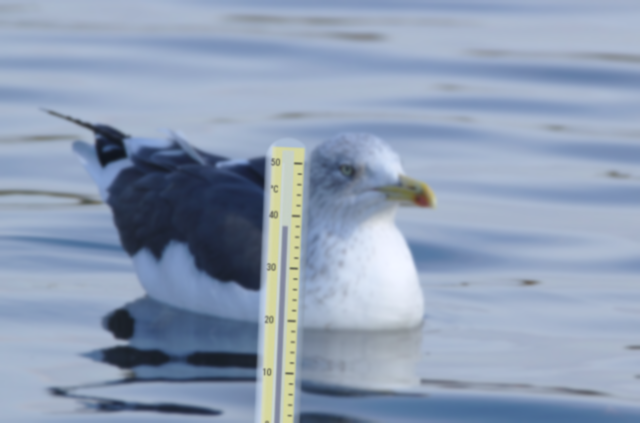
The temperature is 38,°C
